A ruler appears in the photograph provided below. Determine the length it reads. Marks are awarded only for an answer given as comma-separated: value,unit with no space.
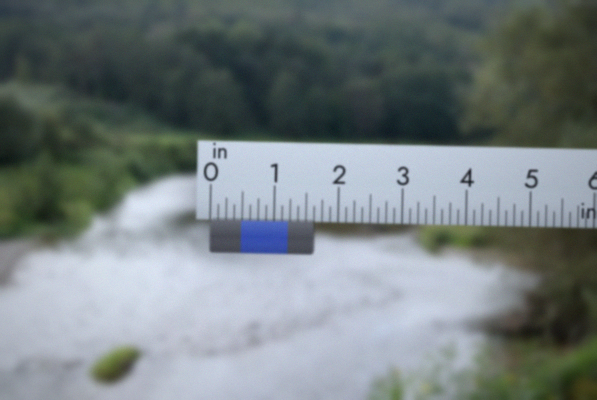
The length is 1.625,in
